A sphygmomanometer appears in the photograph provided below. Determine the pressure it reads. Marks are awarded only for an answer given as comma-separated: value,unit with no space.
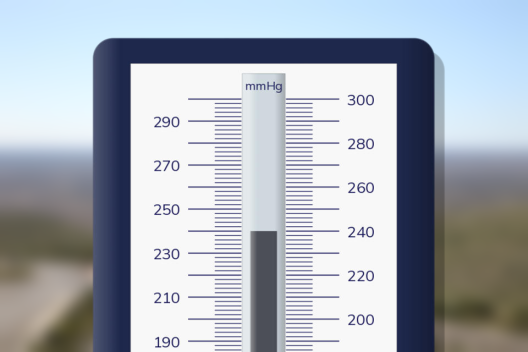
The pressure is 240,mmHg
